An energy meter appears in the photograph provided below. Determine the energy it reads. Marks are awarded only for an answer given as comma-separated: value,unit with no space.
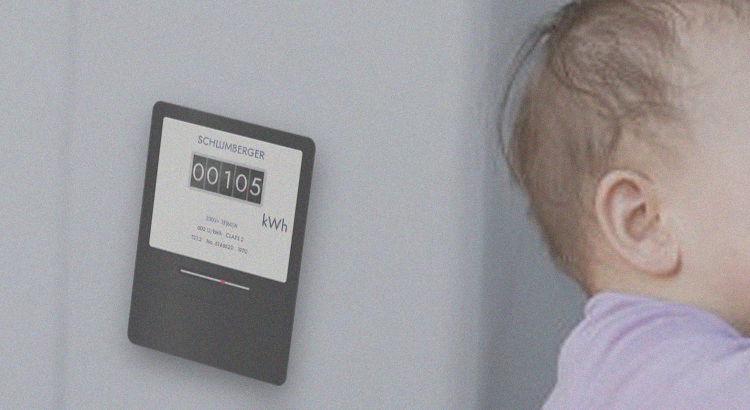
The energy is 105,kWh
